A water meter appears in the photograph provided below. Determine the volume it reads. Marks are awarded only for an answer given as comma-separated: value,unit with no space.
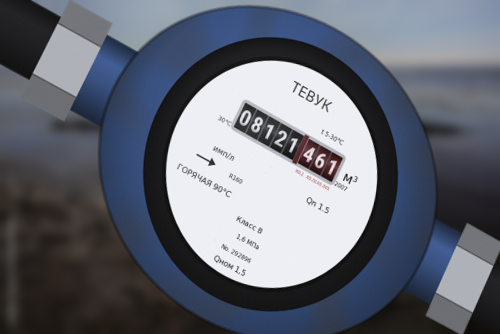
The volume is 8121.461,m³
